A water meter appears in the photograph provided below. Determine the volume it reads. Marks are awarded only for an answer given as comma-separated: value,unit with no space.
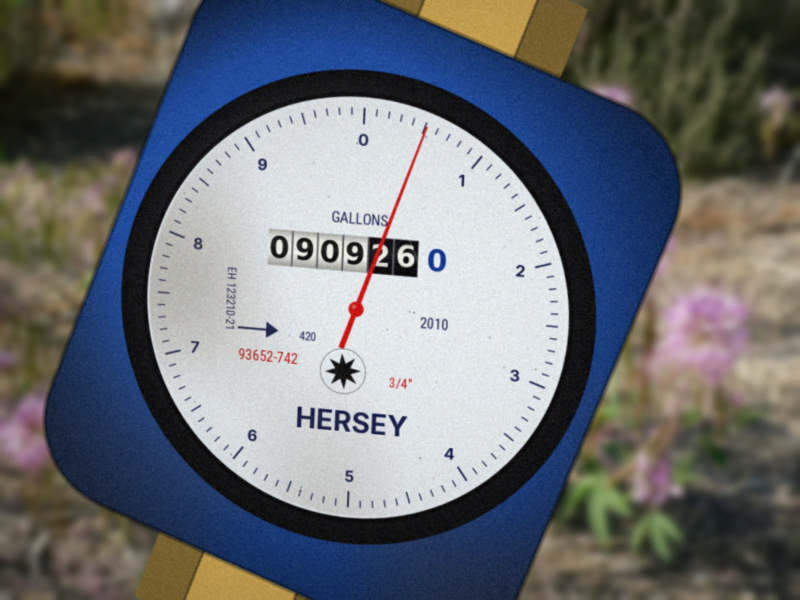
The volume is 909260.5,gal
